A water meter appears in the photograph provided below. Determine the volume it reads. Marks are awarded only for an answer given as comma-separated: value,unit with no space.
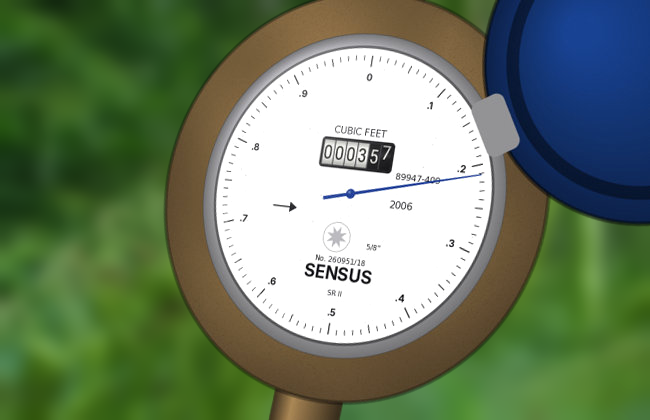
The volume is 357.21,ft³
